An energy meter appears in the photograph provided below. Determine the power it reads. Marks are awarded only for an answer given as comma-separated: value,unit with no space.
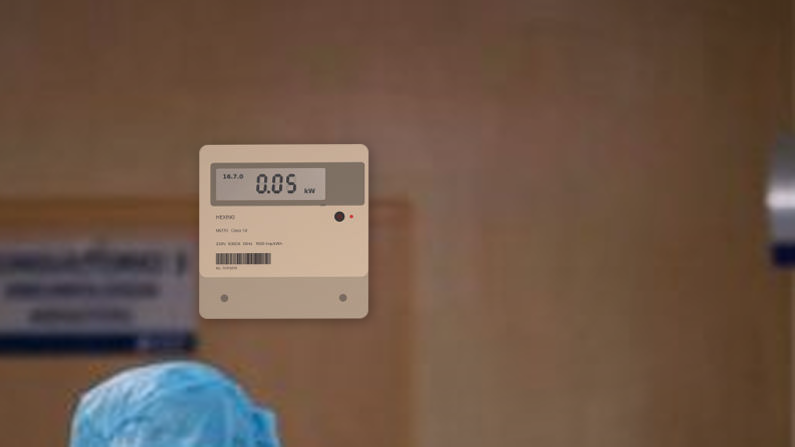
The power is 0.05,kW
